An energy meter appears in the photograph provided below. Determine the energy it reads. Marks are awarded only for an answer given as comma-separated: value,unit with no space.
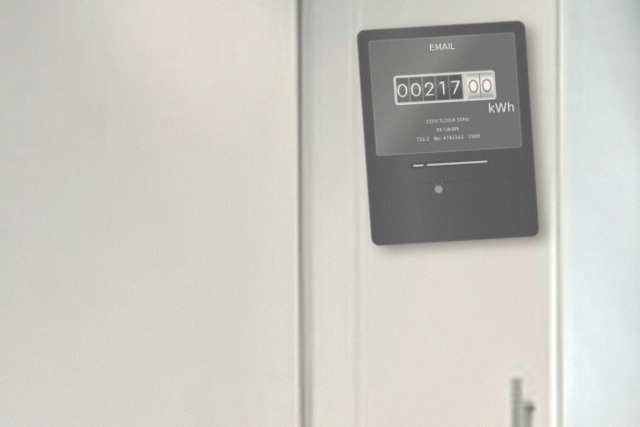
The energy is 217.00,kWh
